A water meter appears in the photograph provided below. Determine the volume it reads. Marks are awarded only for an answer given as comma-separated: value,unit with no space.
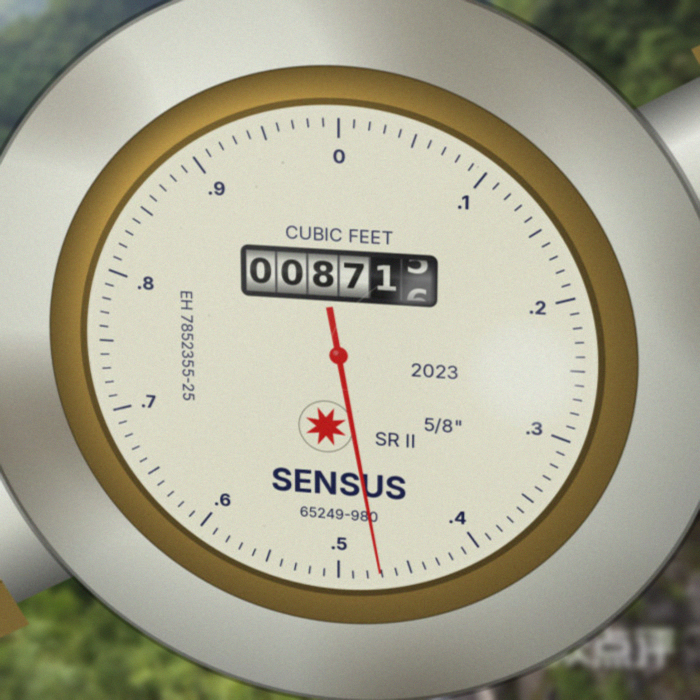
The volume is 8715.47,ft³
